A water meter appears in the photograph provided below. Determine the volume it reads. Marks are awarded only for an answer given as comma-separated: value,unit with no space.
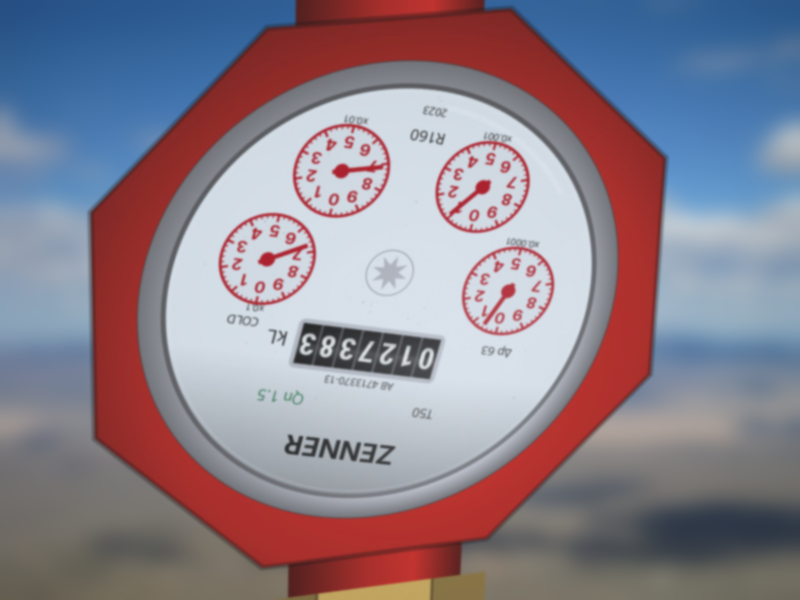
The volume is 127383.6710,kL
